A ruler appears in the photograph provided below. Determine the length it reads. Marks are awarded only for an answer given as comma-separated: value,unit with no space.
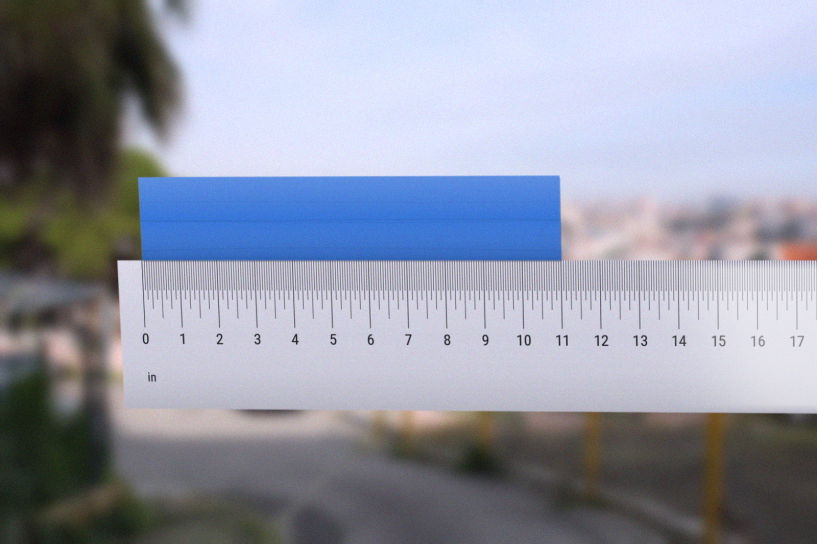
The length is 11,in
